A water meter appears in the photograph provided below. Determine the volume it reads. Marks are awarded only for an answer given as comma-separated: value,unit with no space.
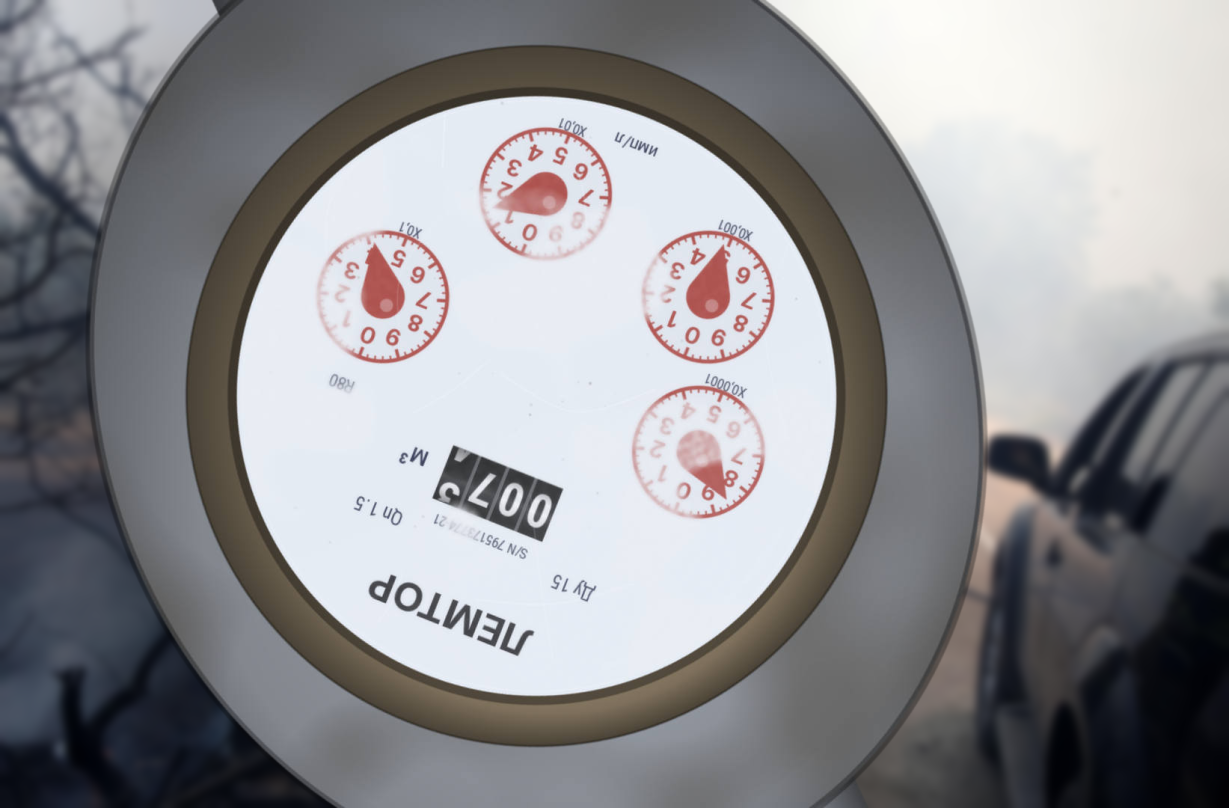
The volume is 73.4148,m³
